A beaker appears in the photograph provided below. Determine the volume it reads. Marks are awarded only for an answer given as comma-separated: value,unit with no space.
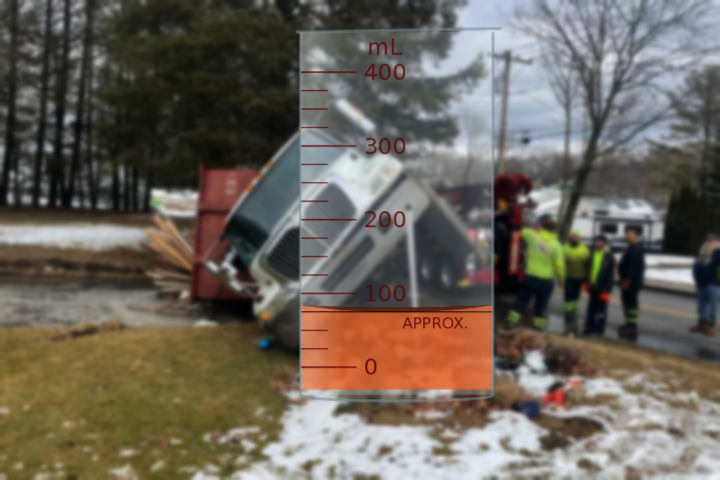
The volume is 75,mL
